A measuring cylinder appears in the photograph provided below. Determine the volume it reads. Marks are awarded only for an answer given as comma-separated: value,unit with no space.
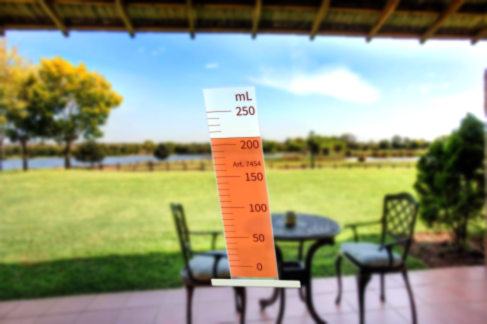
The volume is 210,mL
